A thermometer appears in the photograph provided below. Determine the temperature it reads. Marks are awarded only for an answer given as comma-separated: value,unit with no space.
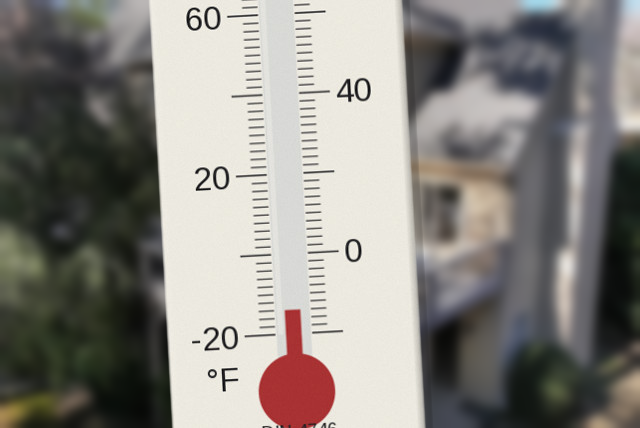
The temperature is -14,°F
